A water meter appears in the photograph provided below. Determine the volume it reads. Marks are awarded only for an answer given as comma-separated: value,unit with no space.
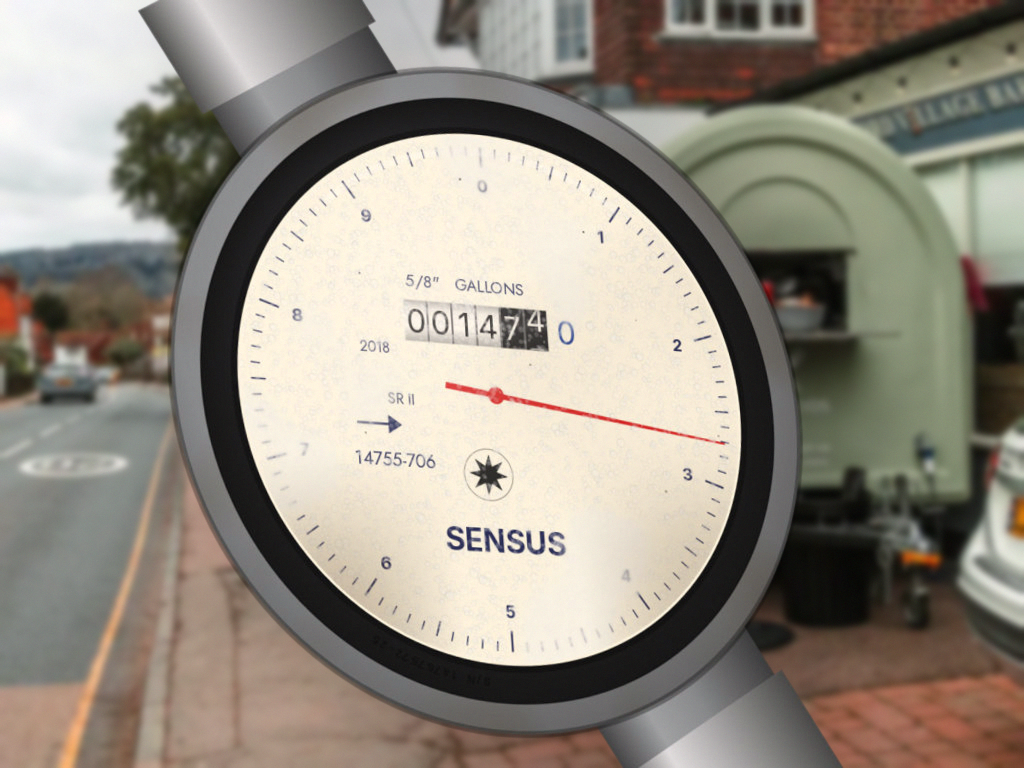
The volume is 14742.7,gal
